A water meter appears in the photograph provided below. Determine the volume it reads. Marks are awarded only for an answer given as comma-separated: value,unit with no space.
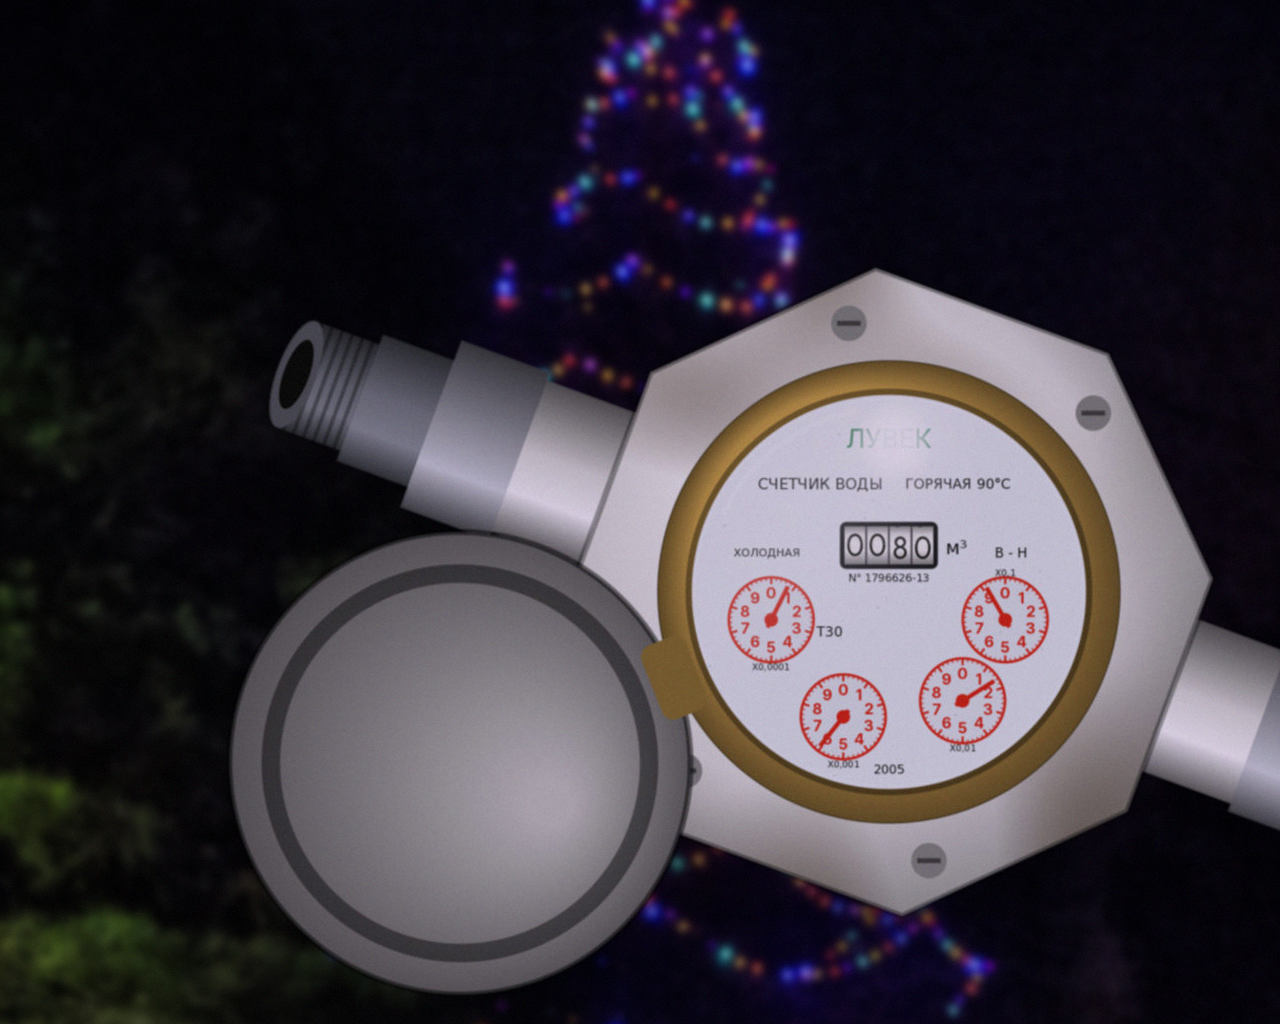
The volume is 79.9160,m³
